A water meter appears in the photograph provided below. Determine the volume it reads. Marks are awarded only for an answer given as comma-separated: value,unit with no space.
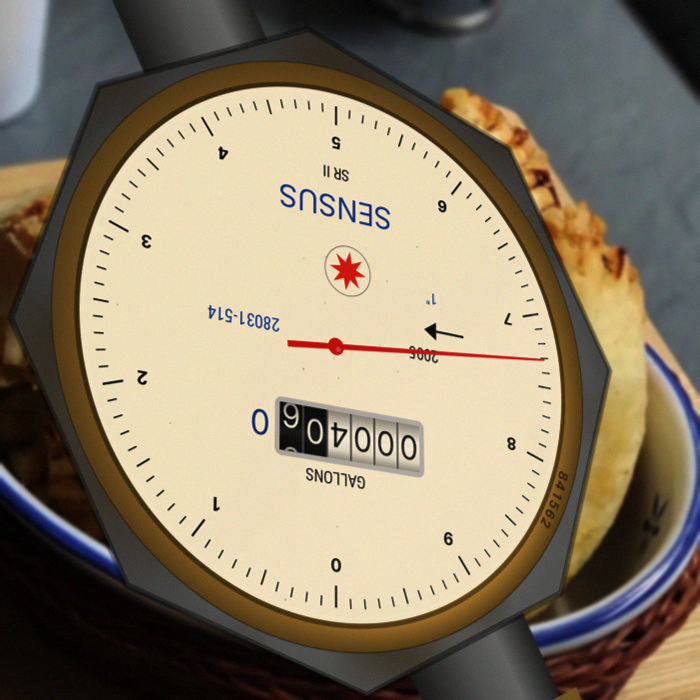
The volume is 4057.3,gal
